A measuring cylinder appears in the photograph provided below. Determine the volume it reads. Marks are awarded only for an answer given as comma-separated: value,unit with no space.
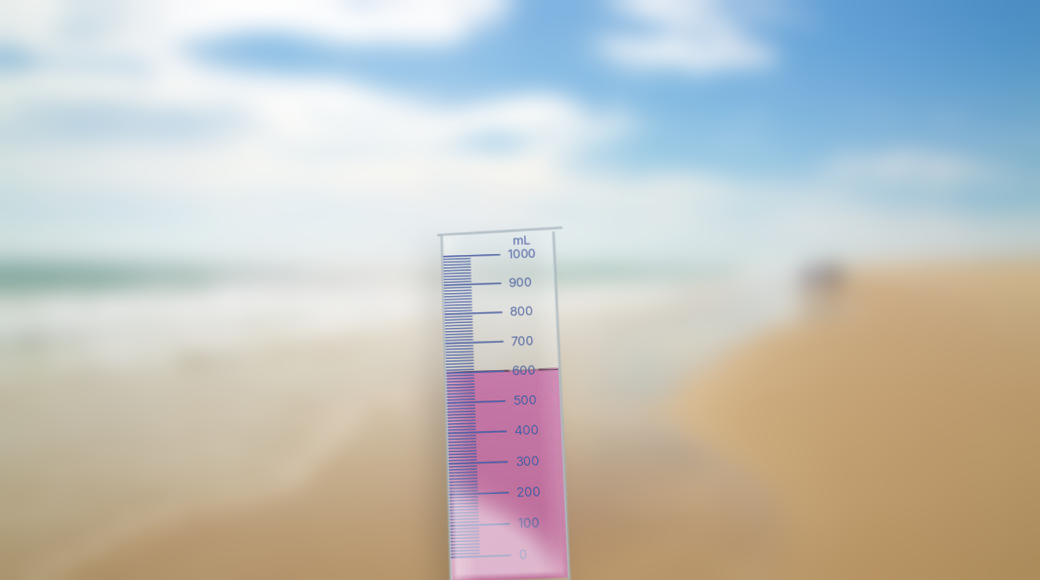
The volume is 600,mL
